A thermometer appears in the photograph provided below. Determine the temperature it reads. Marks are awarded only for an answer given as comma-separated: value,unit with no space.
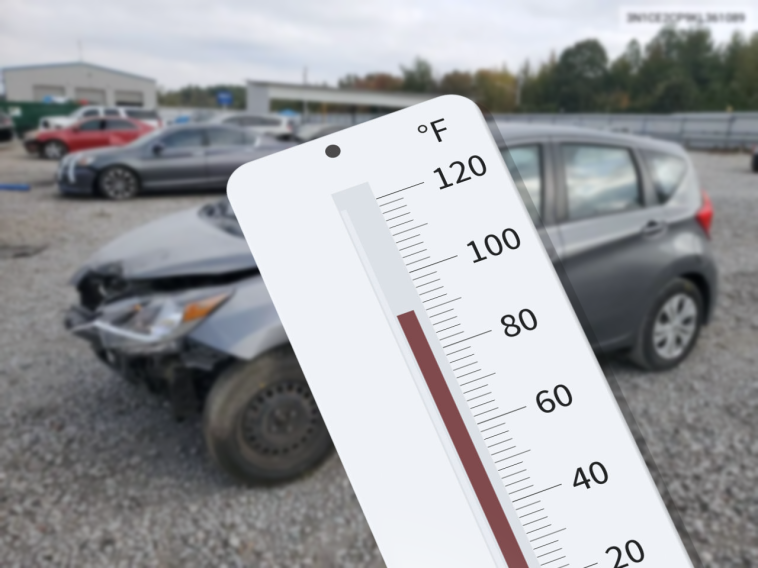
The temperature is 91,°F
